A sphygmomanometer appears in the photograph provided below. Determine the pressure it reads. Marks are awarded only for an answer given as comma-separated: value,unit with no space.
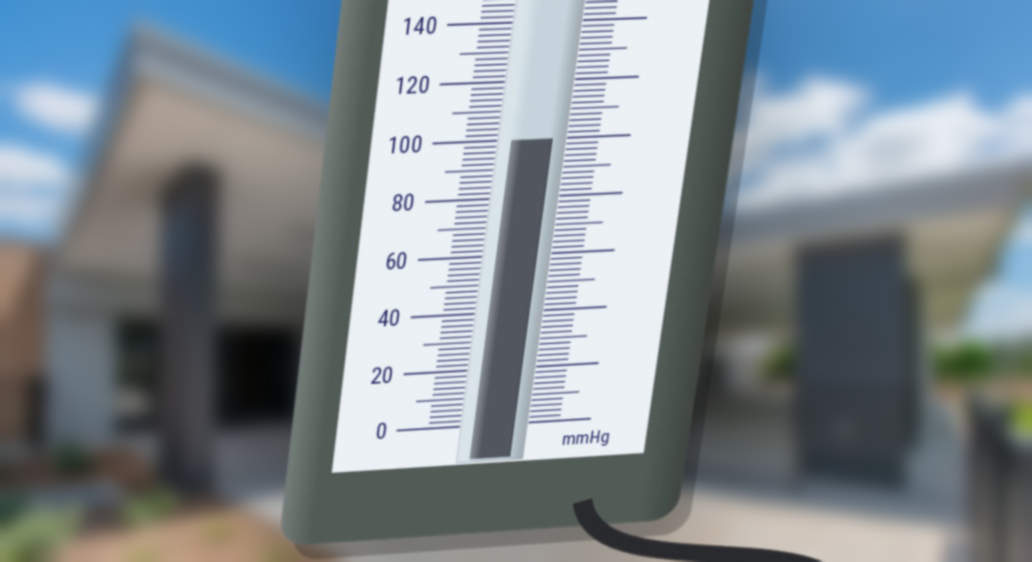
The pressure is 100,mmHg
